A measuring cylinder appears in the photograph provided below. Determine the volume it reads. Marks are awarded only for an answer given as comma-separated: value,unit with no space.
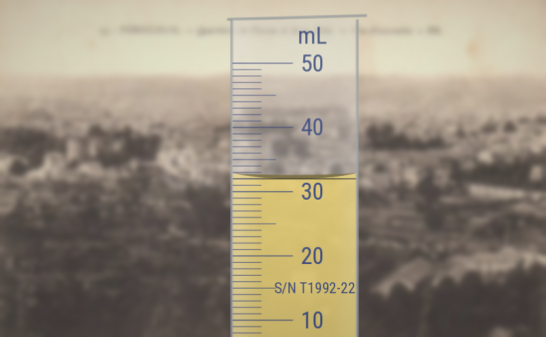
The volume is 32,mL
